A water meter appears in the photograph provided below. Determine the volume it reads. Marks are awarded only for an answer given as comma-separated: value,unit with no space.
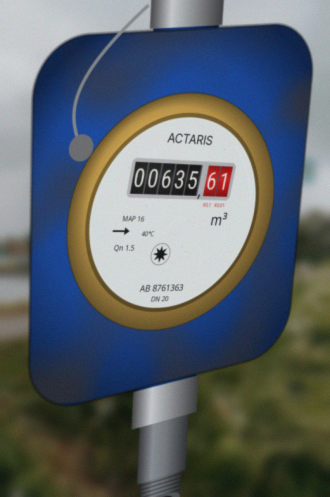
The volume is 635.61,m³
